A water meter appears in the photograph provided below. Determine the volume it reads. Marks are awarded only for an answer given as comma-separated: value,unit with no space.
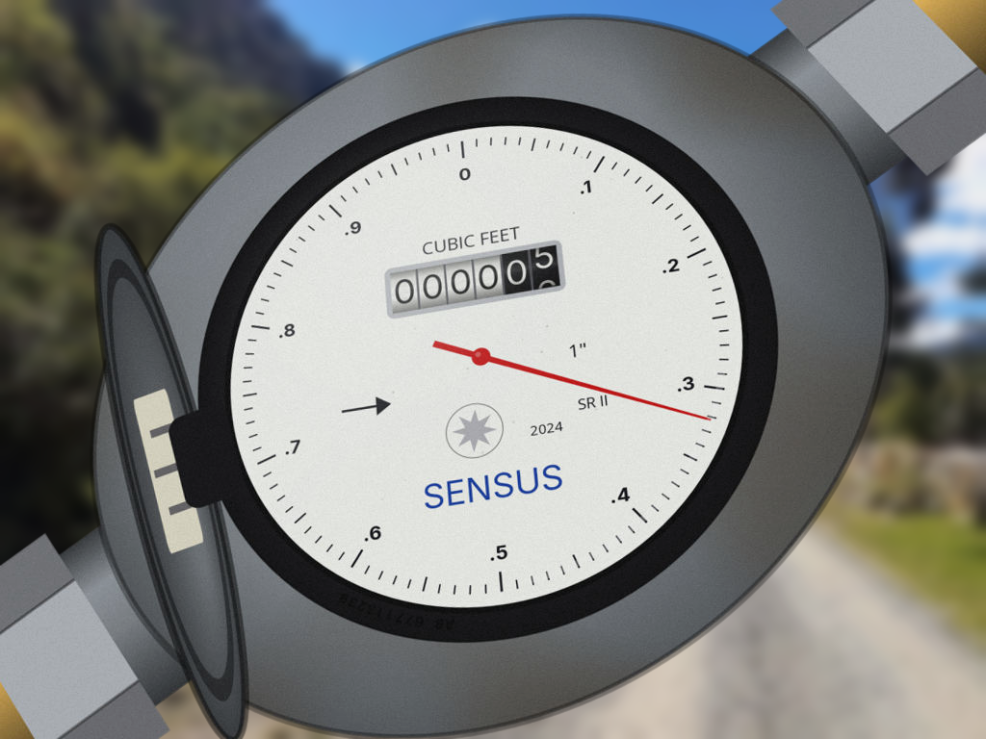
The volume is 5.32,ft³
